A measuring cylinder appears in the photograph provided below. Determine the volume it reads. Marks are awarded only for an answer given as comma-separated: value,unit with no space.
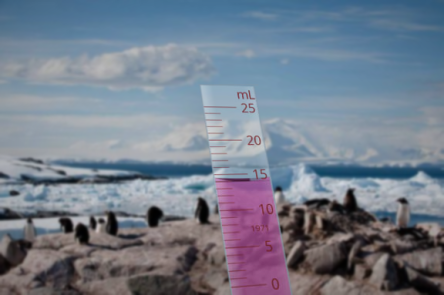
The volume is 14,mL
